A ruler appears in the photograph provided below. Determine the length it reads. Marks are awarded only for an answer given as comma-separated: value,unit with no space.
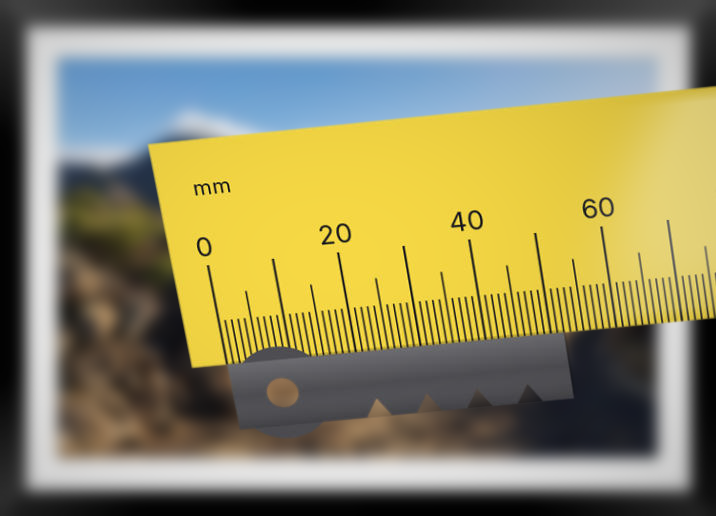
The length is 52,mm
